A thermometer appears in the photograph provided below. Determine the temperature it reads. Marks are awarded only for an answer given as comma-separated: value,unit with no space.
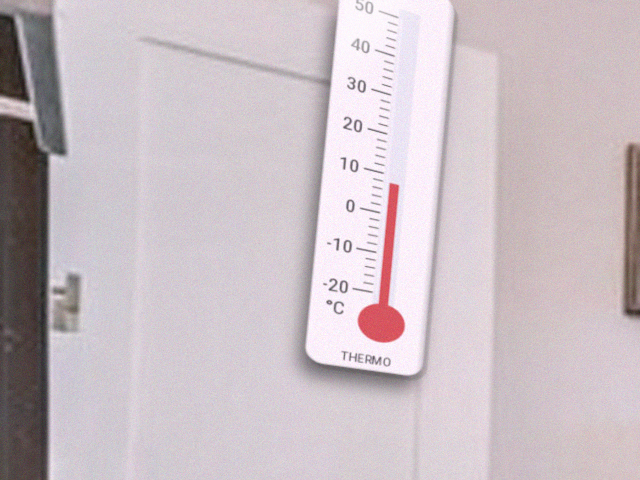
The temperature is 8,°C
